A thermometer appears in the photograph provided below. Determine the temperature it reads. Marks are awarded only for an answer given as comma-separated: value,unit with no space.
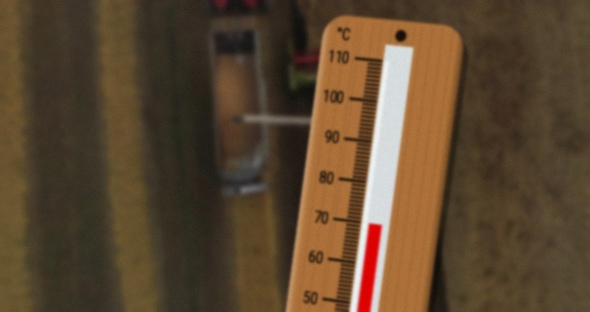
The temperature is 70,°C
